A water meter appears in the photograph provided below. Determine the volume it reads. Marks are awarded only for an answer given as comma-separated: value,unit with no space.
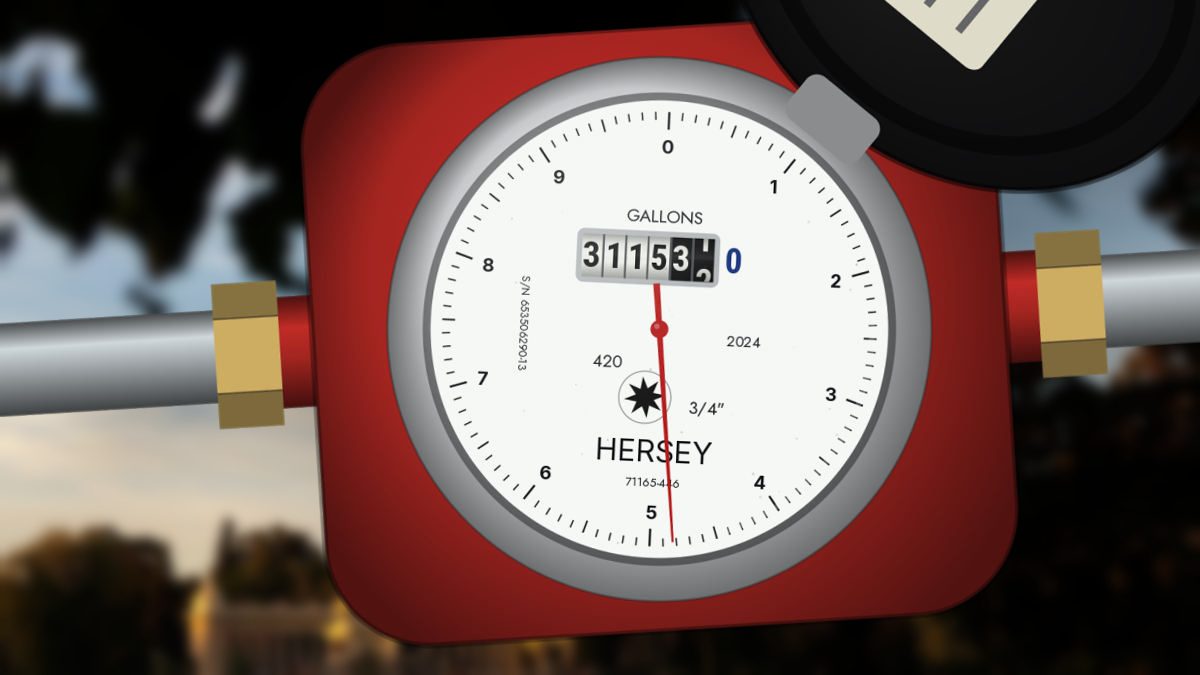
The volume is 3115314.8,gal
